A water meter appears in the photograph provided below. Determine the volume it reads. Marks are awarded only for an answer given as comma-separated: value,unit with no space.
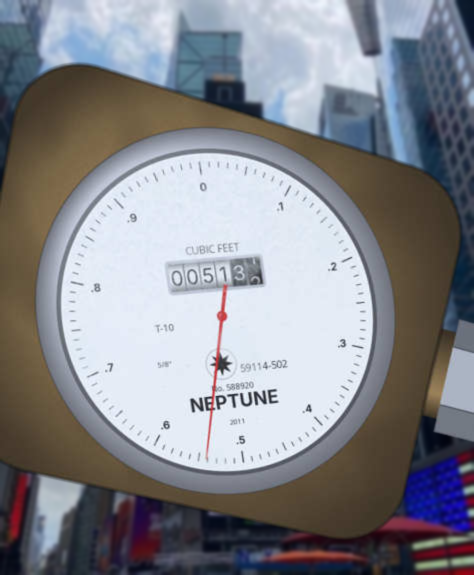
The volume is 5131.54,ft³
